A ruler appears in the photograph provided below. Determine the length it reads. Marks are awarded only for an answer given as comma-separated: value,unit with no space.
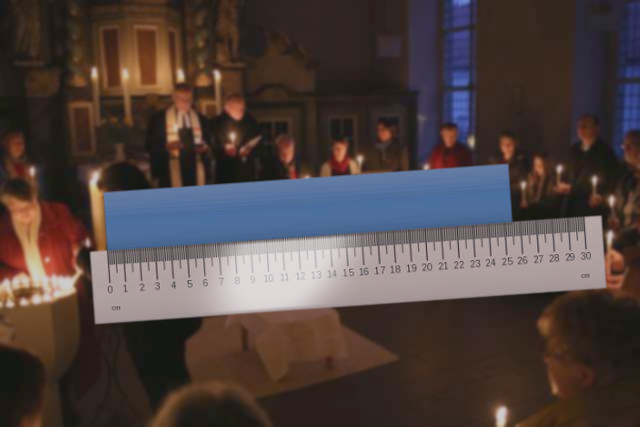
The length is 25.5,cm
